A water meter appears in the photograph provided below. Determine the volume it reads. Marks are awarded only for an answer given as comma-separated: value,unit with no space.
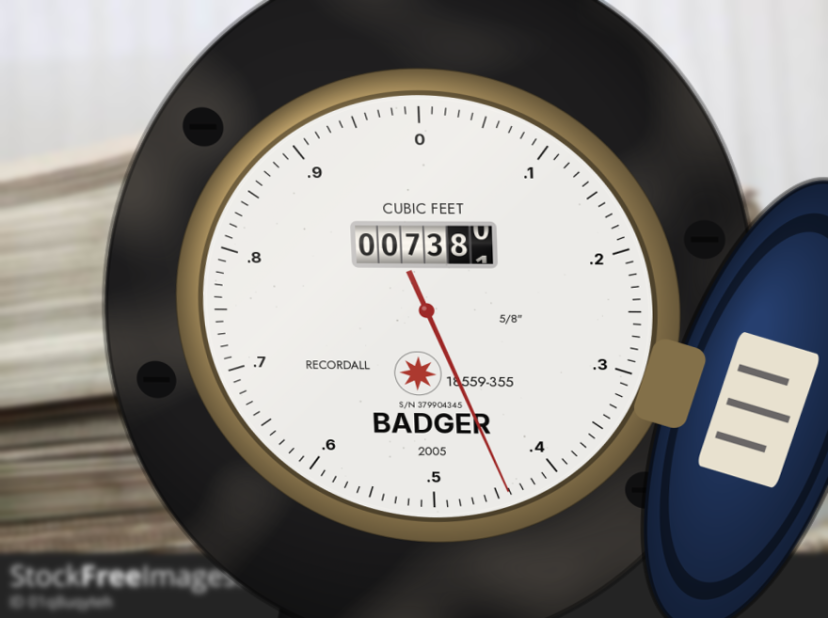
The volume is 7380.44,ft³
